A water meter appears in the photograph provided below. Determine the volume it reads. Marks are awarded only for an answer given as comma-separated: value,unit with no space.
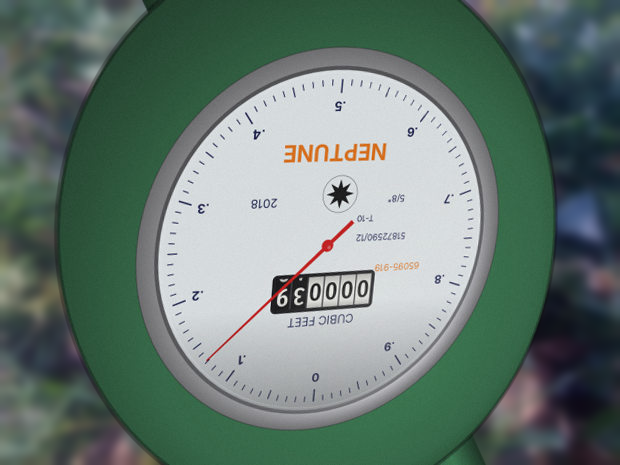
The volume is 39.13,ft³
